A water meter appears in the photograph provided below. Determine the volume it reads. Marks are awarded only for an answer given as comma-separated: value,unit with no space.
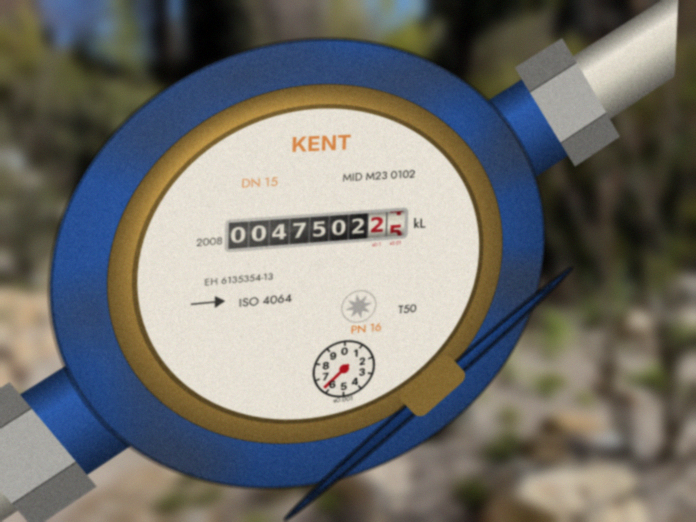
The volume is 47502.246,kL
